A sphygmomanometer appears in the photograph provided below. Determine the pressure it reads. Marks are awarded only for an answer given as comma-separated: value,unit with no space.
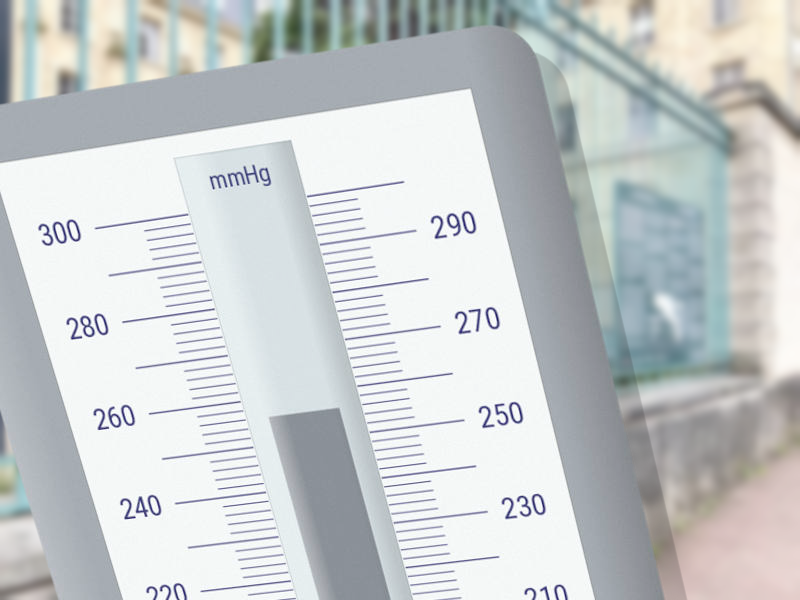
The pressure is 256,mmHg
